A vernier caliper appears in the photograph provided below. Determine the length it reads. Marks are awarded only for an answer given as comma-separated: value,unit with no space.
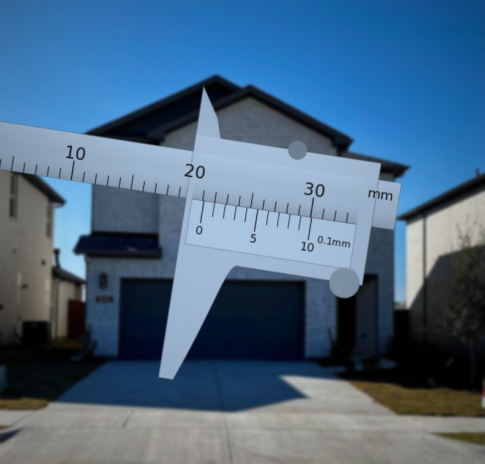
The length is 21.1,mm
